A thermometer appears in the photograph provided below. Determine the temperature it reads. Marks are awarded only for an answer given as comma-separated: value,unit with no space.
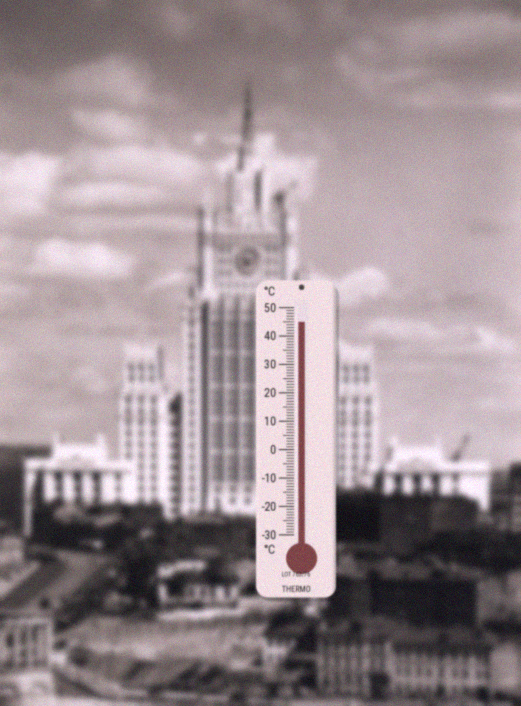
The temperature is 45,°C
